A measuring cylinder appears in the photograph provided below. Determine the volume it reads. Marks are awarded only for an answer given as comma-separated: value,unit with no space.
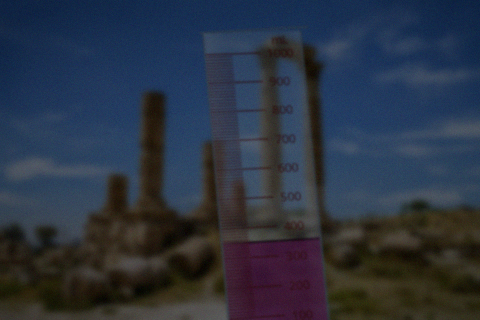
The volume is 350,mL
